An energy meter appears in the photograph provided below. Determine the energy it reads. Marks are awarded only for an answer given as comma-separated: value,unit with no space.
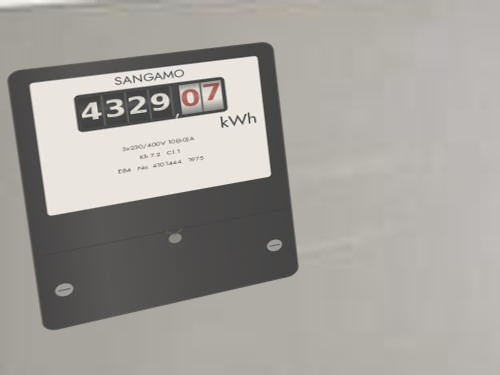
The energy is 4329.07,kWh
